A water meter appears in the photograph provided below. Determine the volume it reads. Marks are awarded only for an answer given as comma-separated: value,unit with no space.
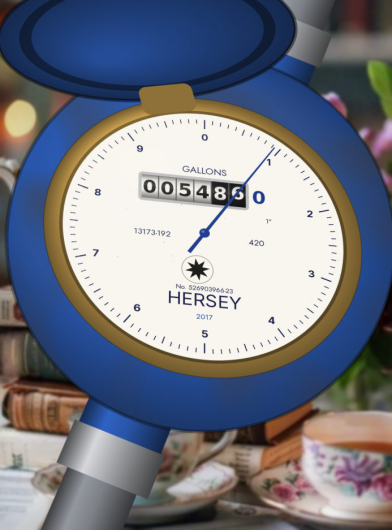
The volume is 54860.9,gal
